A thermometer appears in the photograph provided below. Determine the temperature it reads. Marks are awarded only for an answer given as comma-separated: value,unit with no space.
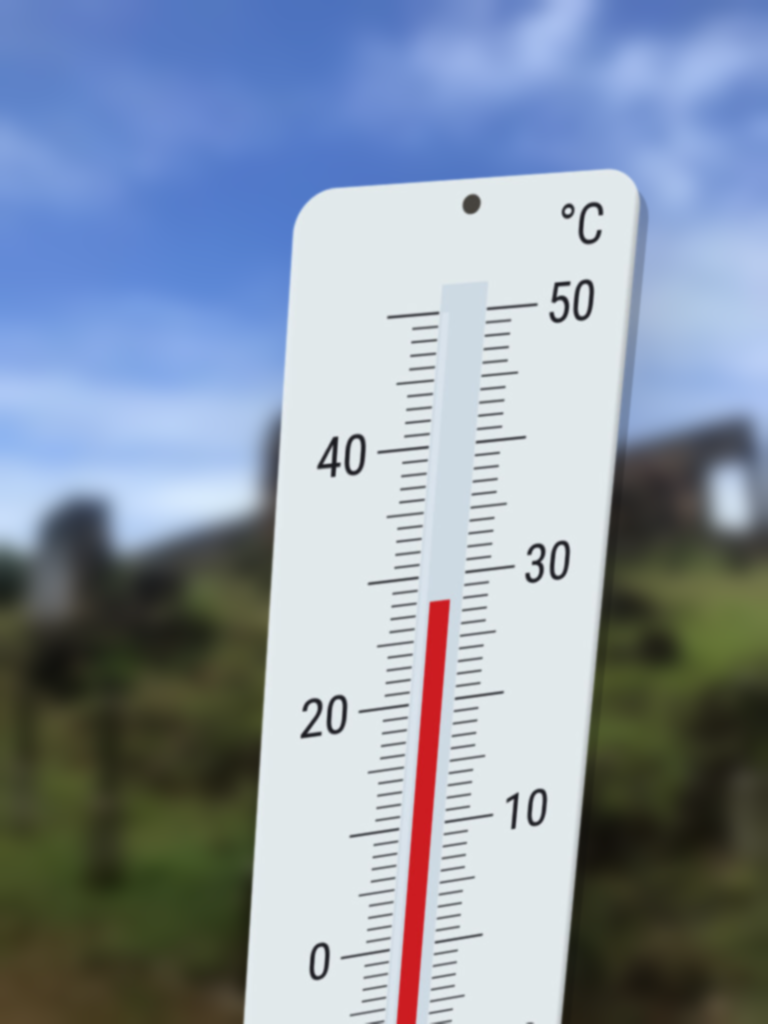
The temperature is 28,°C
